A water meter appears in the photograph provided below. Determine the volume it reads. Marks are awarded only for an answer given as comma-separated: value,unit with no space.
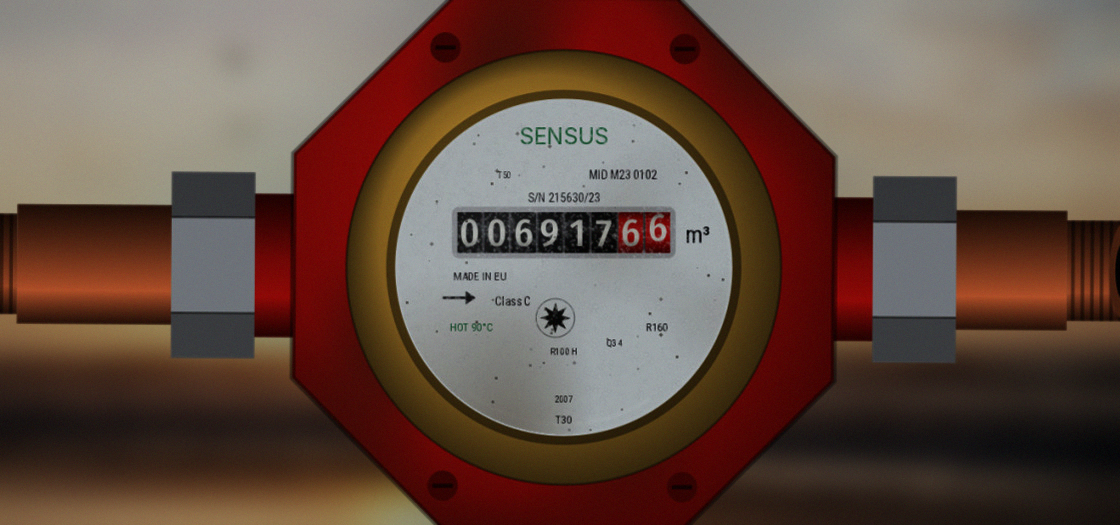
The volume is 6917.66,m³
